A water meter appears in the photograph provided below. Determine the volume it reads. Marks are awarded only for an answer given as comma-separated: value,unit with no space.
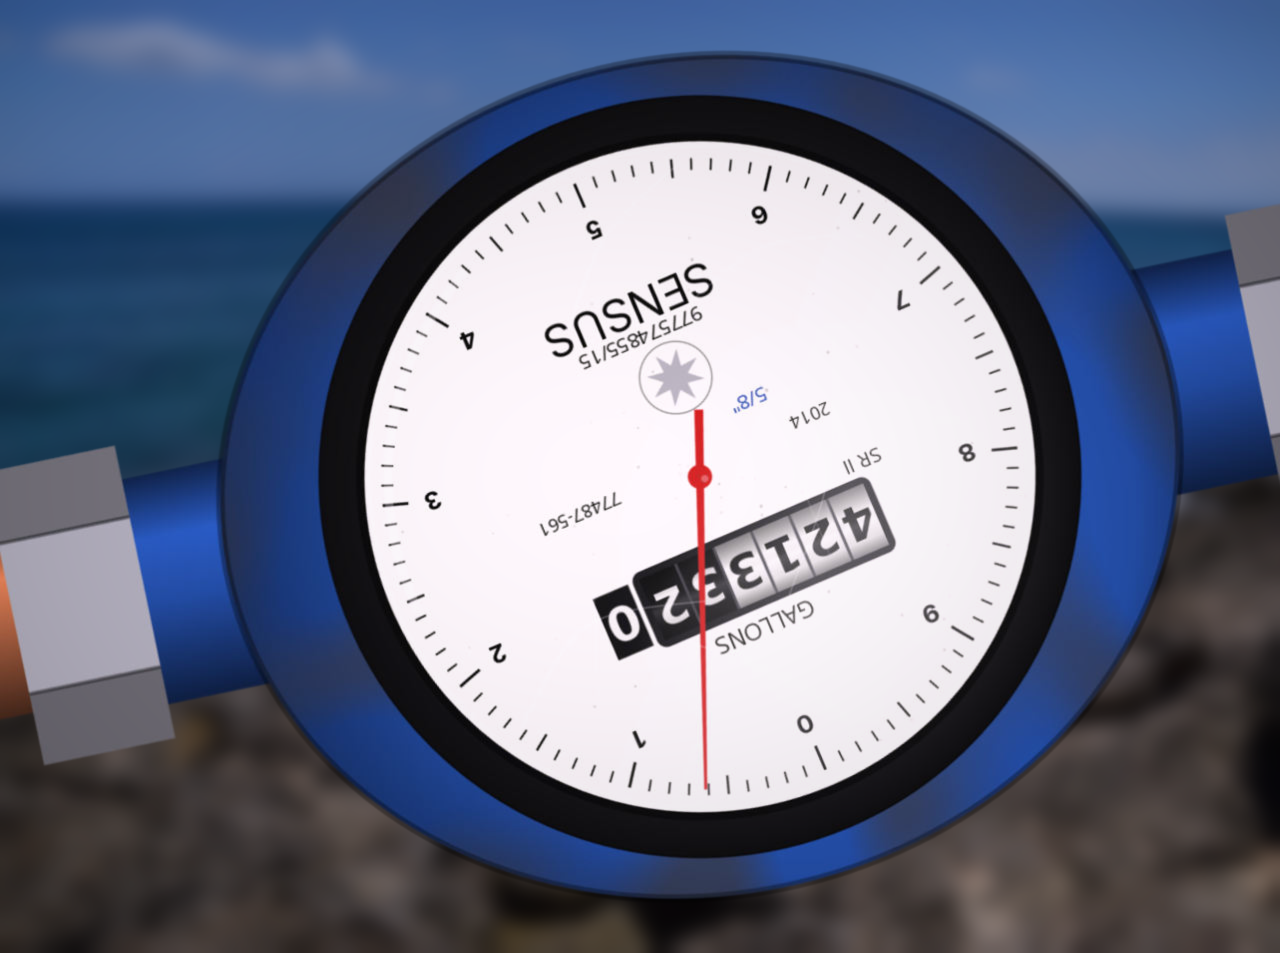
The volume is 4213320.6,gal
